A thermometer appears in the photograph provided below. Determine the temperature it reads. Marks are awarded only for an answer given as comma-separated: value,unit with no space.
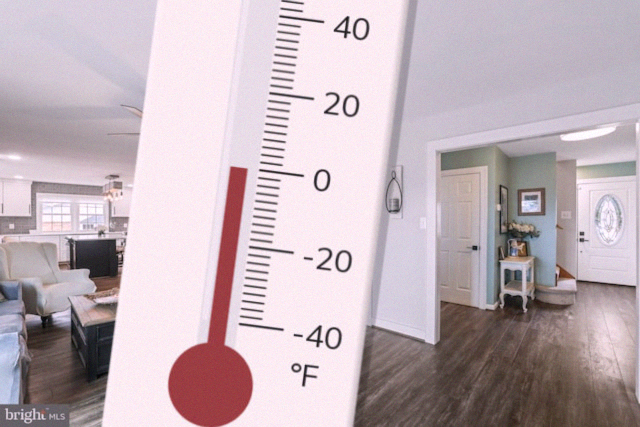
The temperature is 0,°F
